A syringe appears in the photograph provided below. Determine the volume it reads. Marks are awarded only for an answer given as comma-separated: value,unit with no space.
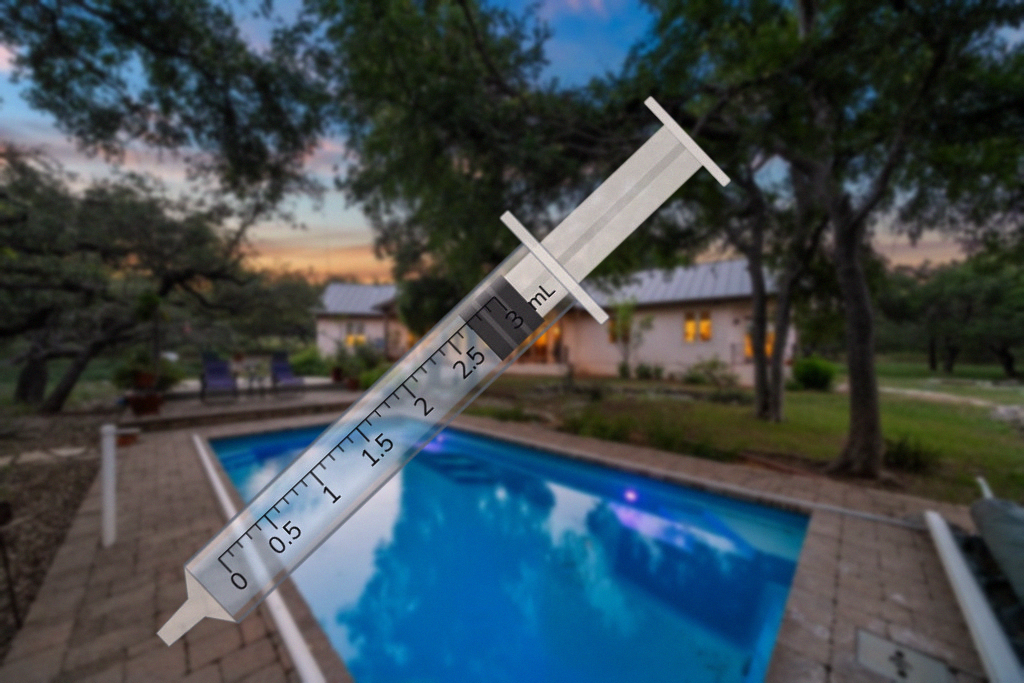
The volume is 2.7,mL
